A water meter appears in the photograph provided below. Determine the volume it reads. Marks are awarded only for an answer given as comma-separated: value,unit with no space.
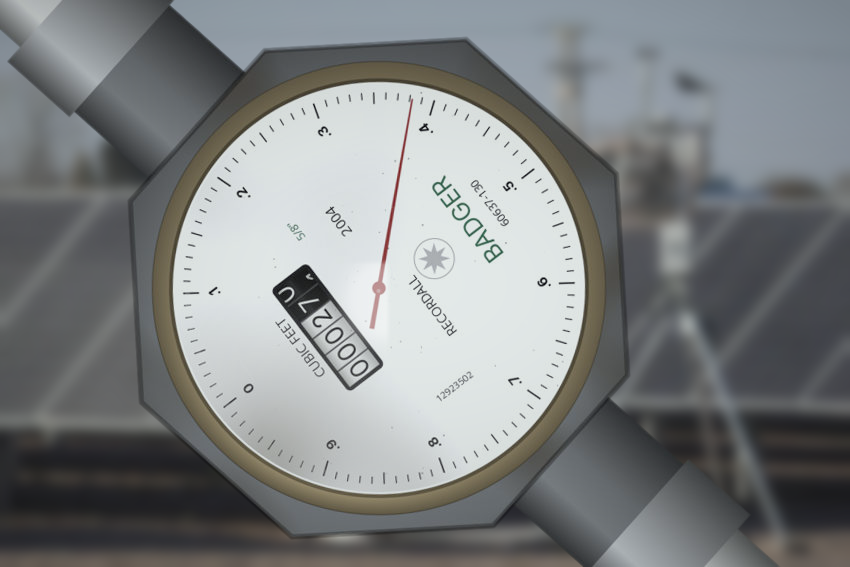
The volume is 270.38,ft³
